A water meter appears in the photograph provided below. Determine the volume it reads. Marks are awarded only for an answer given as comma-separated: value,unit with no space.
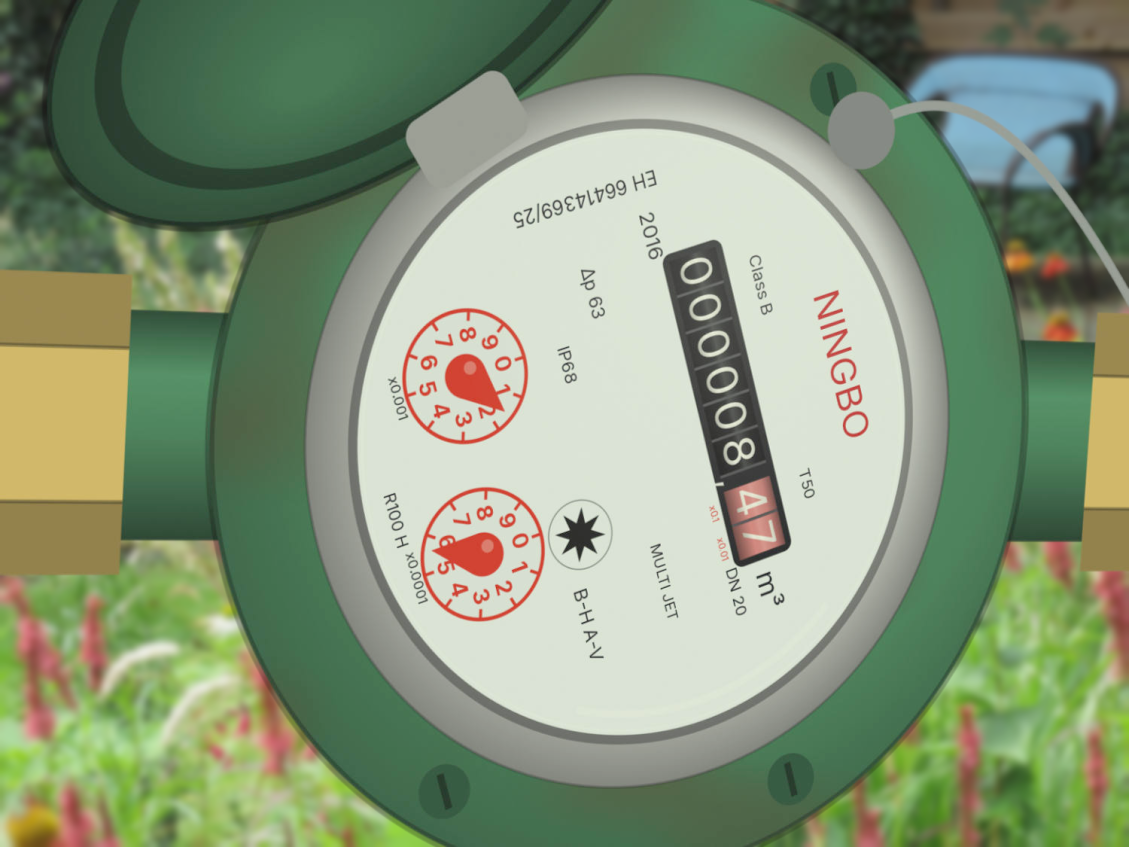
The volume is 8.4715,m³
